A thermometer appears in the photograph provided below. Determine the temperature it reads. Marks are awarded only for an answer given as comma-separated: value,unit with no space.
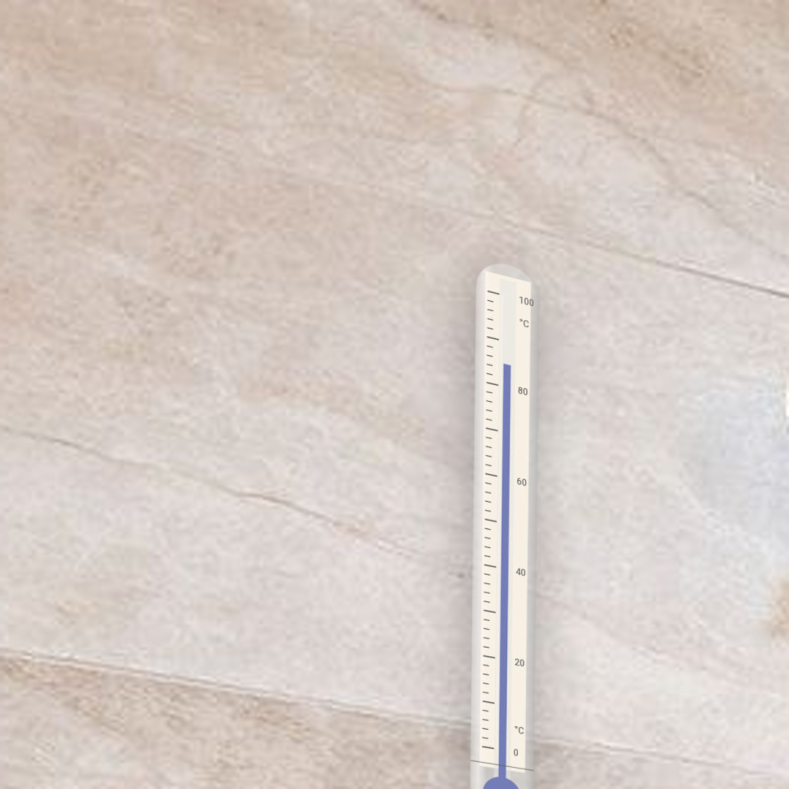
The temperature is 85,°C
